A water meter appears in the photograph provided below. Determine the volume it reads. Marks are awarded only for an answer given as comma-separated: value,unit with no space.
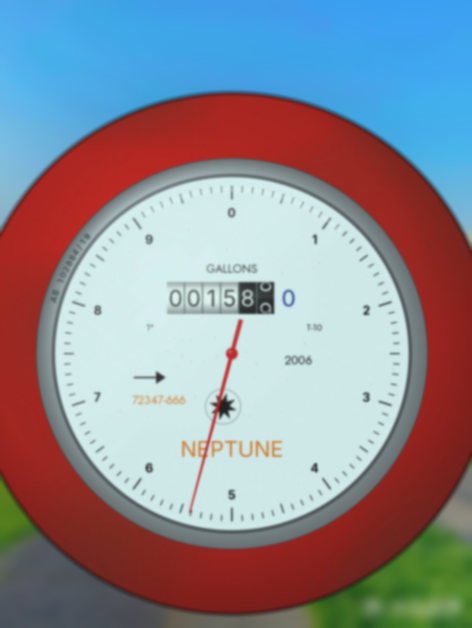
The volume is 15885.4,gal
